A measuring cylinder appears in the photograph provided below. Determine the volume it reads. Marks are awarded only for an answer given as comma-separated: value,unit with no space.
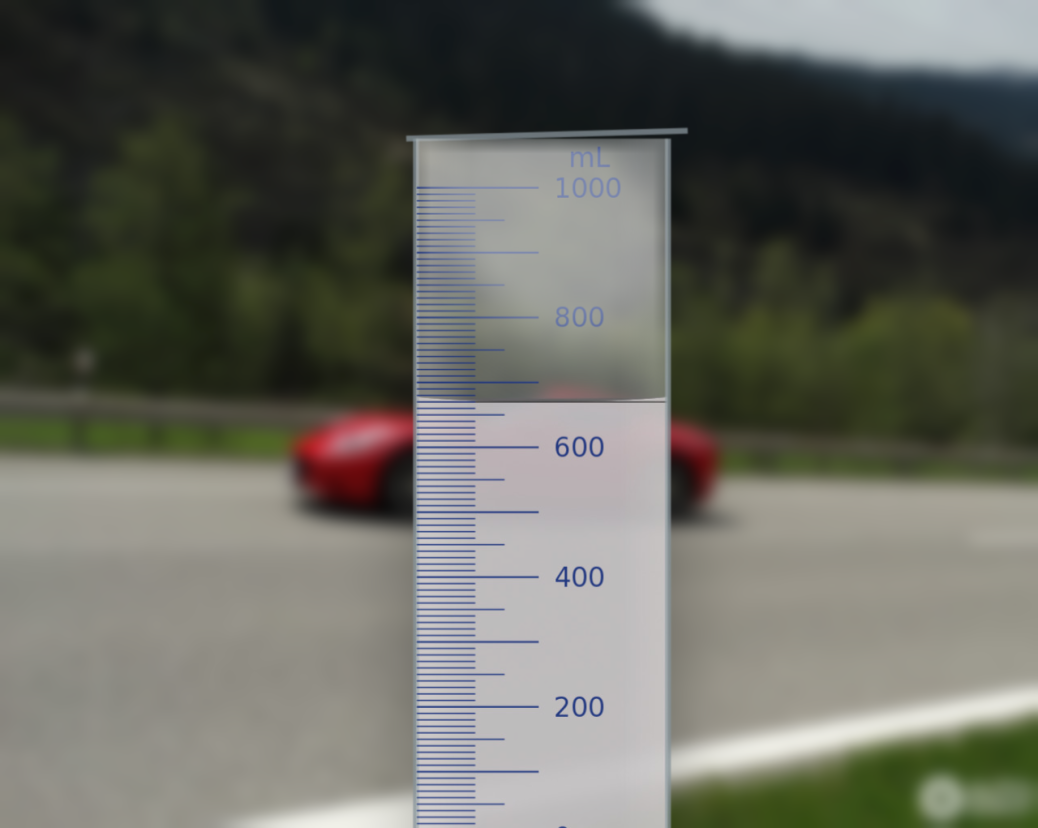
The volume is 670,mL
